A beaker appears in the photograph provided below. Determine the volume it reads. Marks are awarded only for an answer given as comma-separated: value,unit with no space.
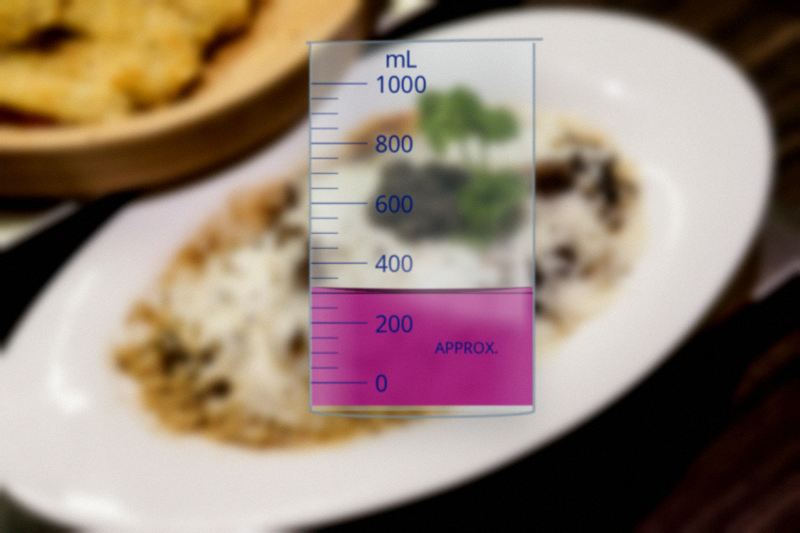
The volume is 300,mL
